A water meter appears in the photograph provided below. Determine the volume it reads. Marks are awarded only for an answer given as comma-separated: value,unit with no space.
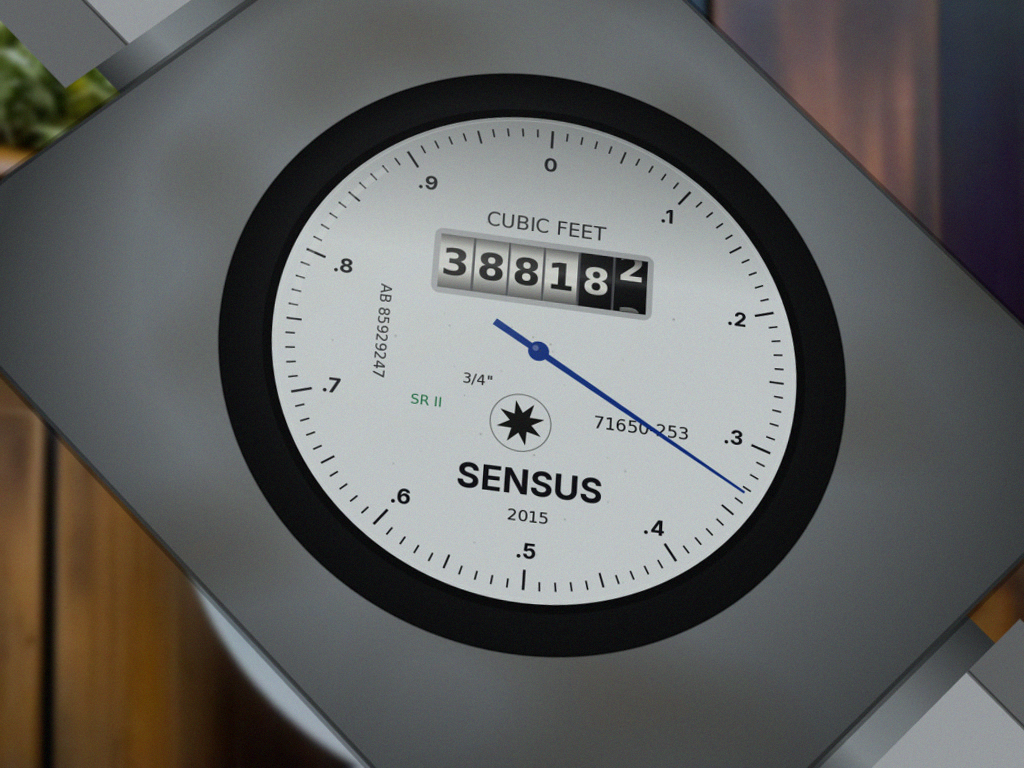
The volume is 388182.33,ft³
